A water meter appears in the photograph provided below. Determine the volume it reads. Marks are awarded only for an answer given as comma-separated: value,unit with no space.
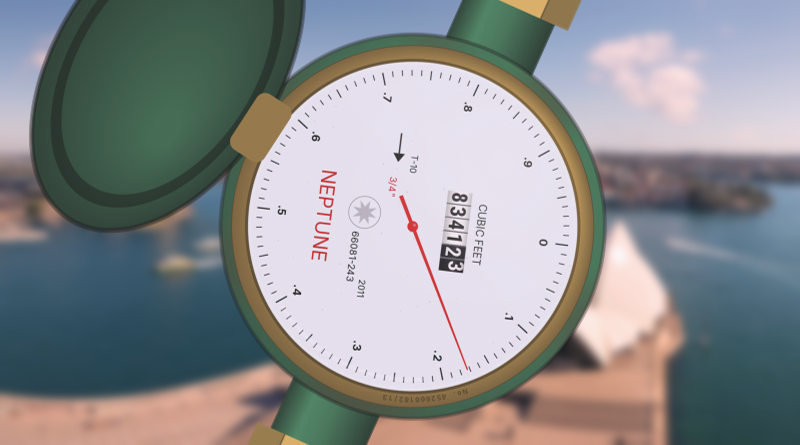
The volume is 834123.17,ft³
